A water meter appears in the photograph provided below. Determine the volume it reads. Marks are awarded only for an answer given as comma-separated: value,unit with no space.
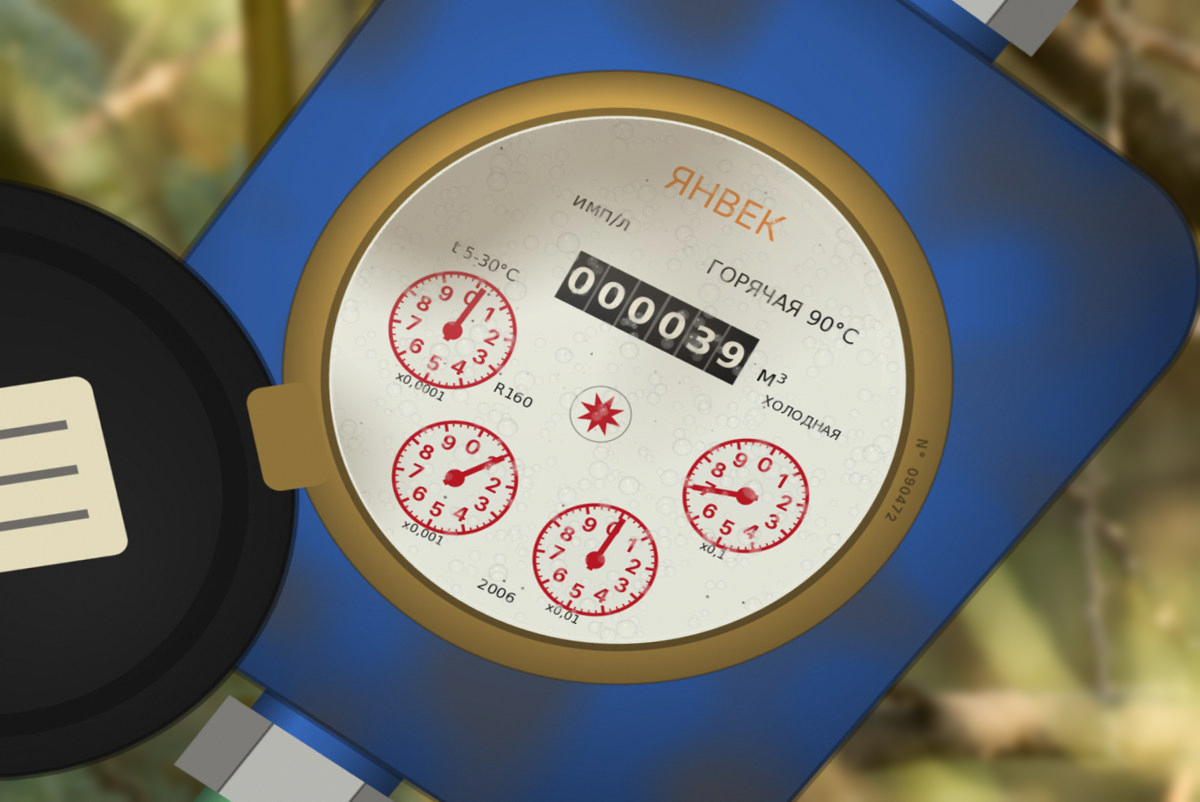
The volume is 39.7010,m³
